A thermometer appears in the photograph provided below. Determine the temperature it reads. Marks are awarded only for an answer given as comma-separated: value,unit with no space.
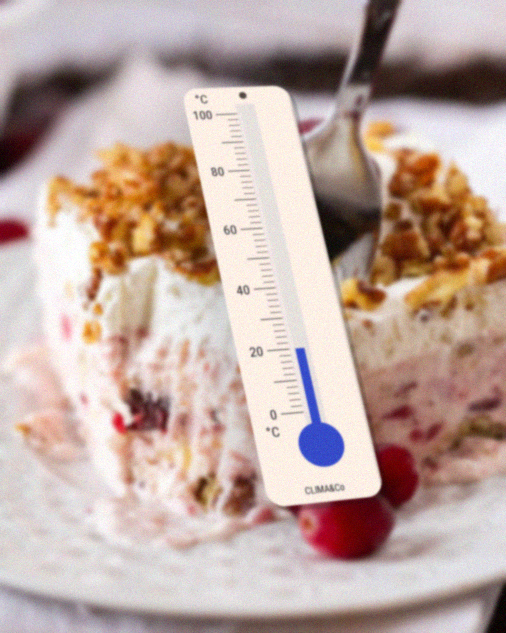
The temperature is 20,°C
